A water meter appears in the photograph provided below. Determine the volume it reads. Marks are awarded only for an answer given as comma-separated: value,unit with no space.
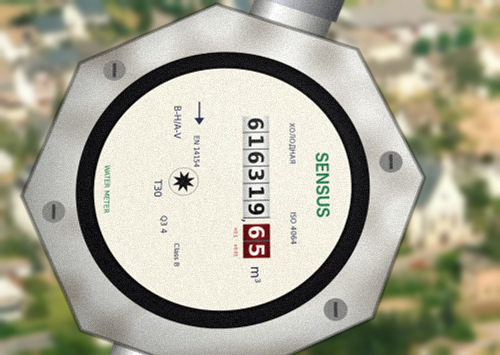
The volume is 616319.65,m³
